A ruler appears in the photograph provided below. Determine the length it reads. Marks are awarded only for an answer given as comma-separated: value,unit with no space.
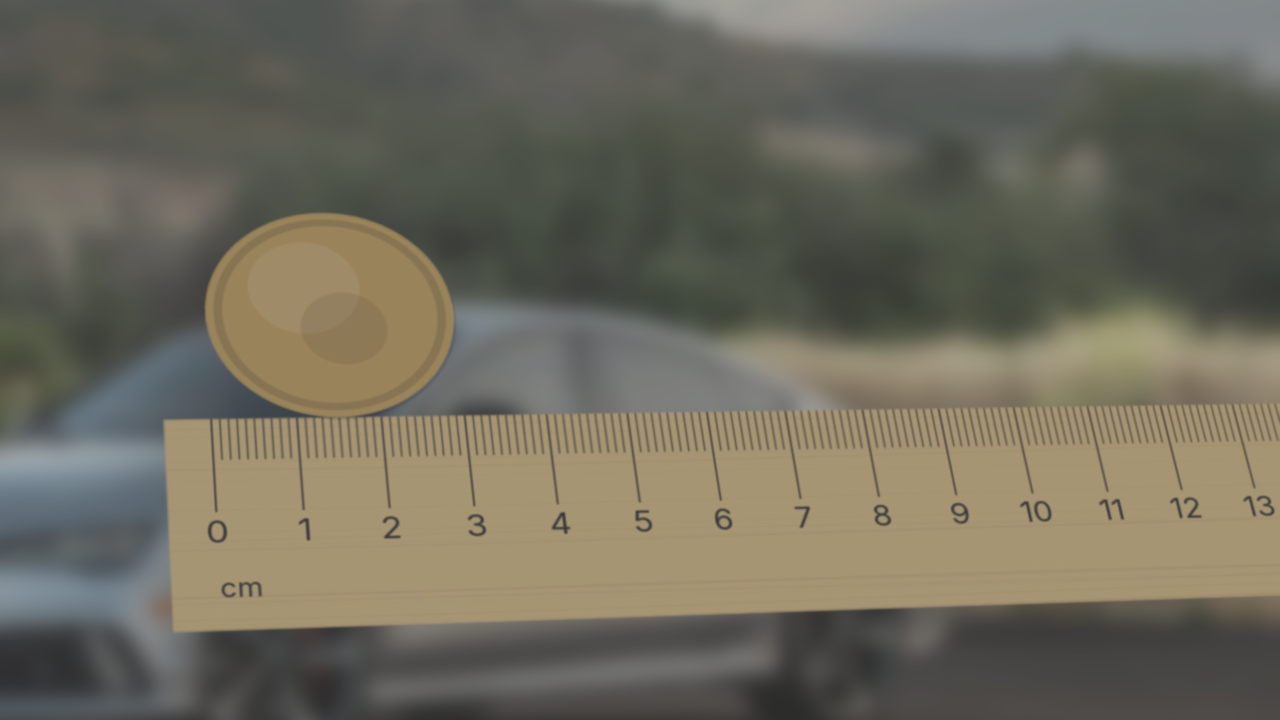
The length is 3,cm
